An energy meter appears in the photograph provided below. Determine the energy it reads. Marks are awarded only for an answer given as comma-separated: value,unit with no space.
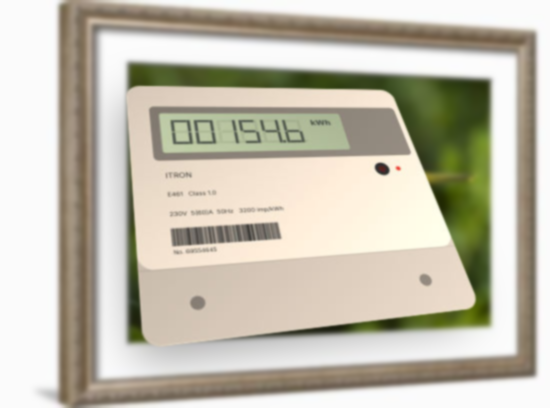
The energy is 154.6,kWh
